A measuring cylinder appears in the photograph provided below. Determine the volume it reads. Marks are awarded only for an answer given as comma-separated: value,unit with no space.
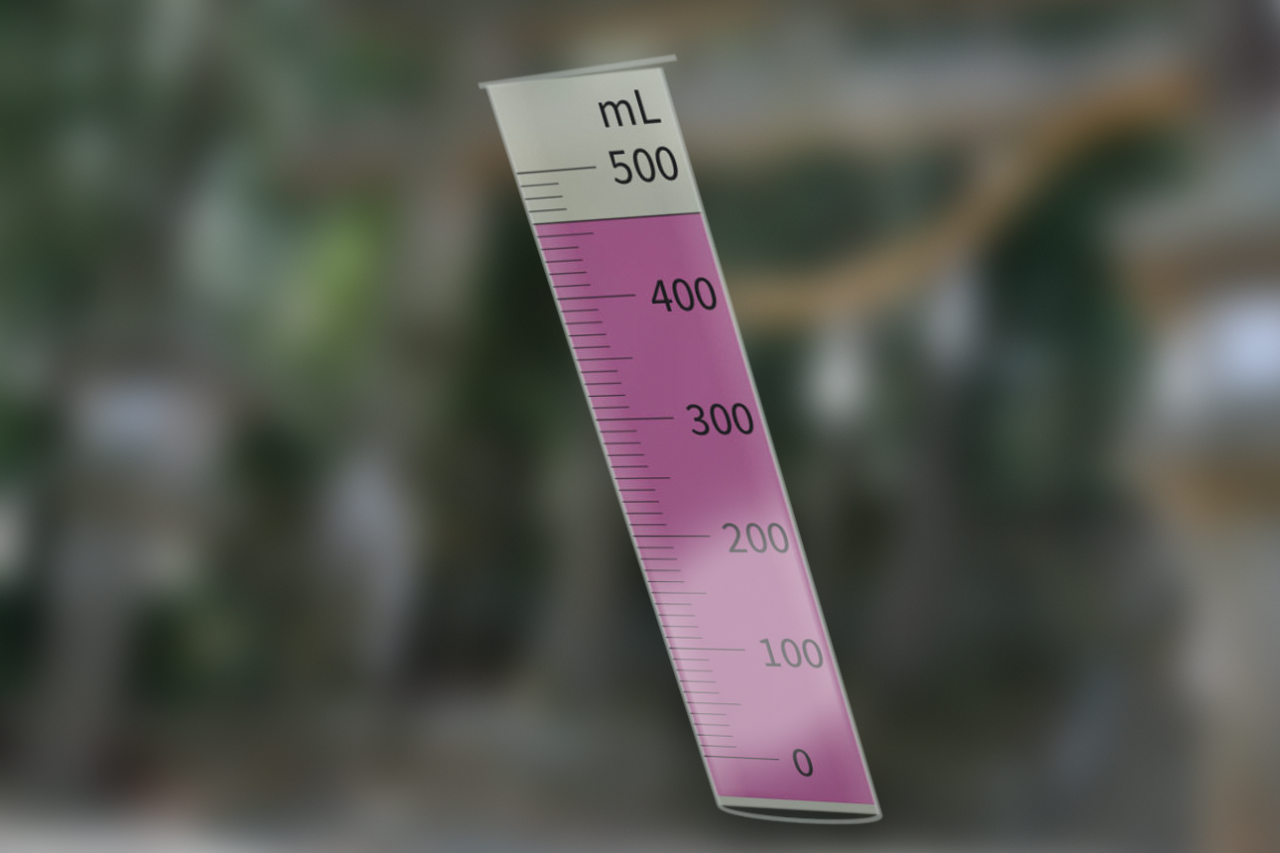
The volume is 460,mL
